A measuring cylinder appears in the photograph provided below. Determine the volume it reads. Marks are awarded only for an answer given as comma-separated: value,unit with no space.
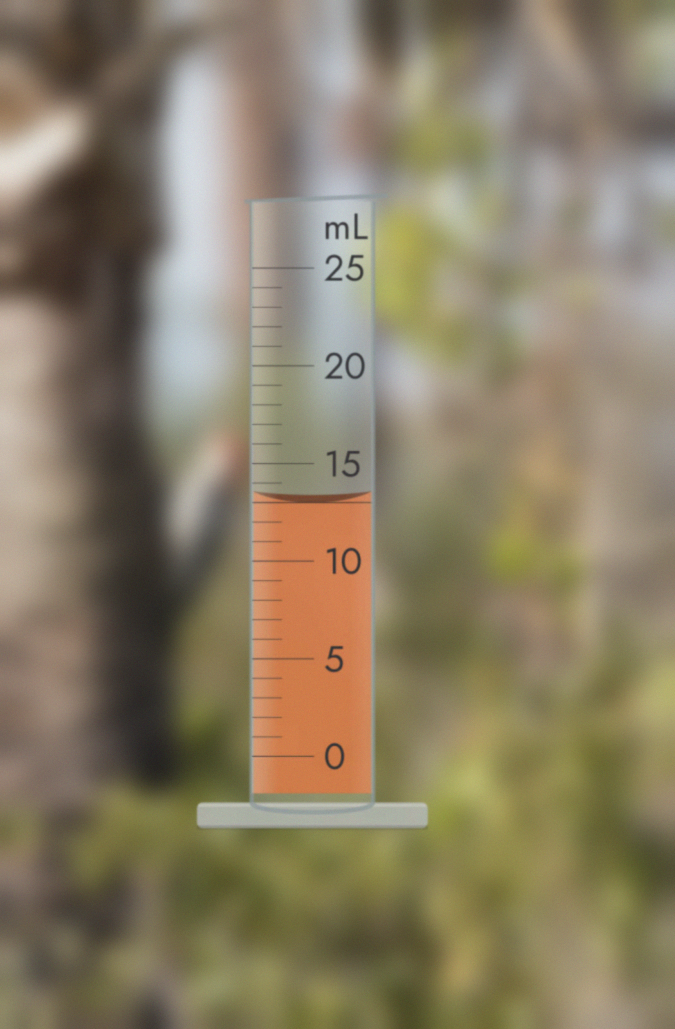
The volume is 13,mL
